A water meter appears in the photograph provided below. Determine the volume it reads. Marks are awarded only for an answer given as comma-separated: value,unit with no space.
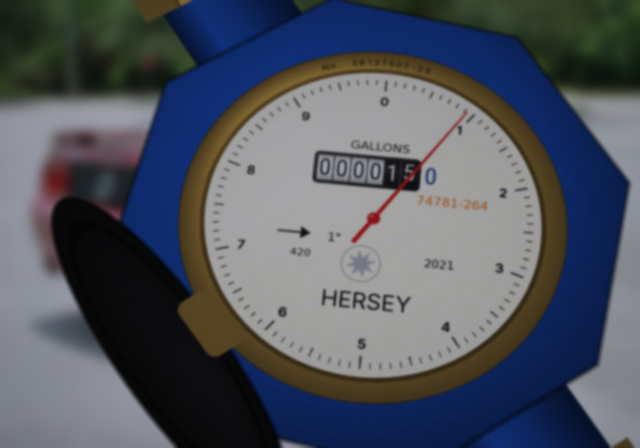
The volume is 150.9,gal
